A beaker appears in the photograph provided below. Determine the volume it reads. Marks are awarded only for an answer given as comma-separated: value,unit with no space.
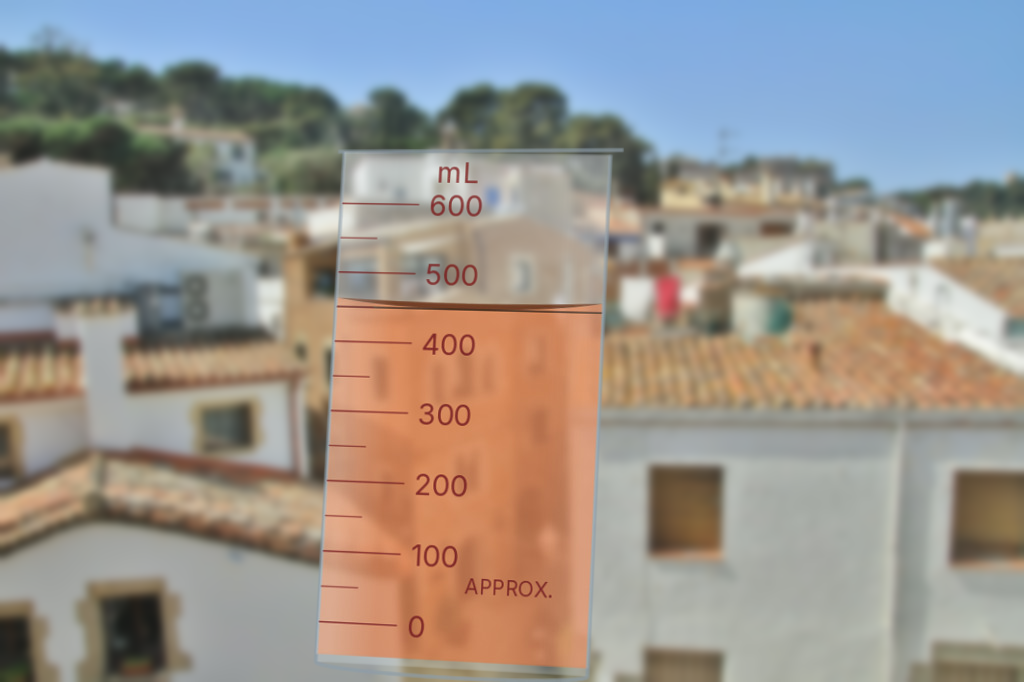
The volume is 450,mL
